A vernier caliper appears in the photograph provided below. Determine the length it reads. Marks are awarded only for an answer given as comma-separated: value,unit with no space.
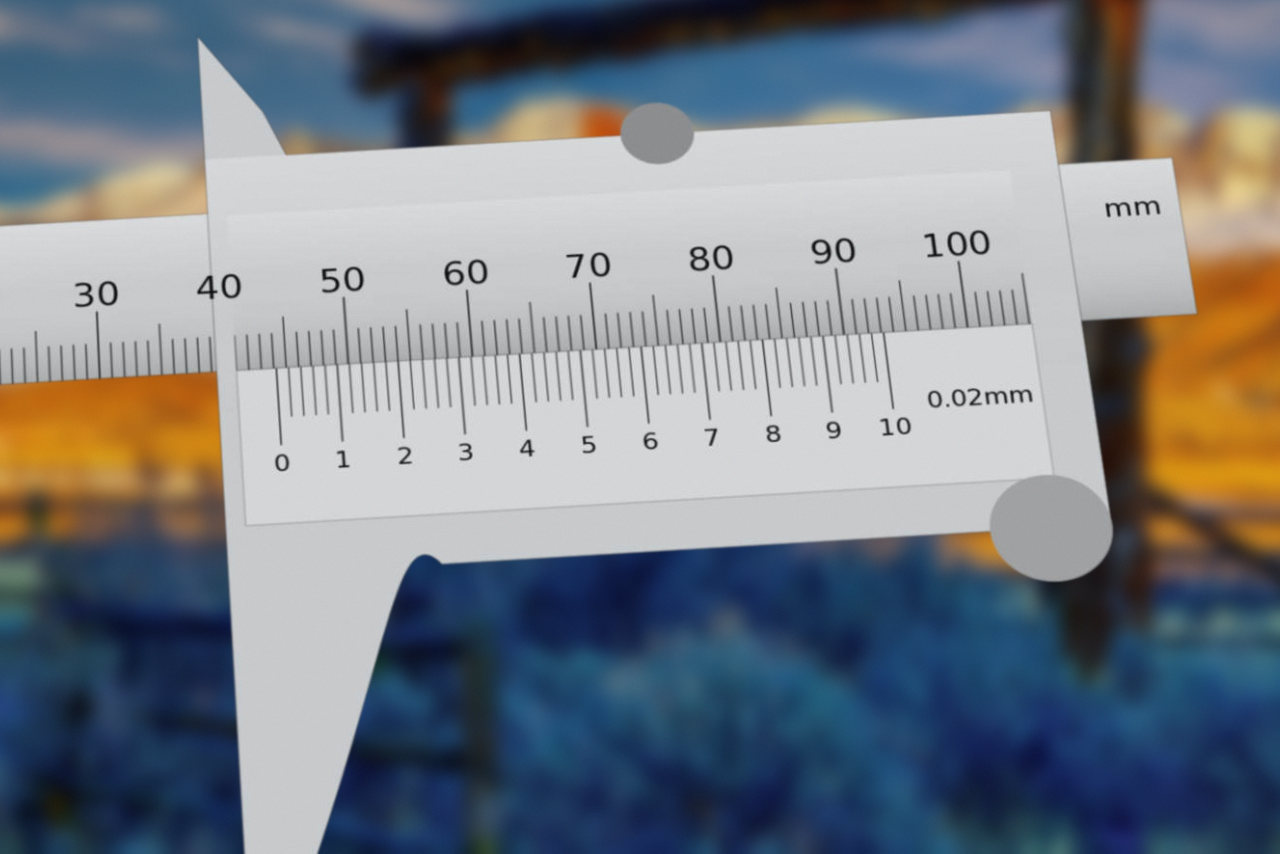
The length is 44.2,mm
